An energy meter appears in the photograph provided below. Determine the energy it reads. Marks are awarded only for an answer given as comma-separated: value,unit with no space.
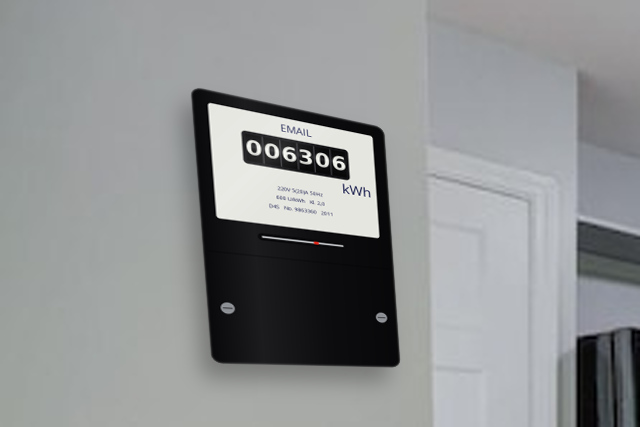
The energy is 6306,kWh
